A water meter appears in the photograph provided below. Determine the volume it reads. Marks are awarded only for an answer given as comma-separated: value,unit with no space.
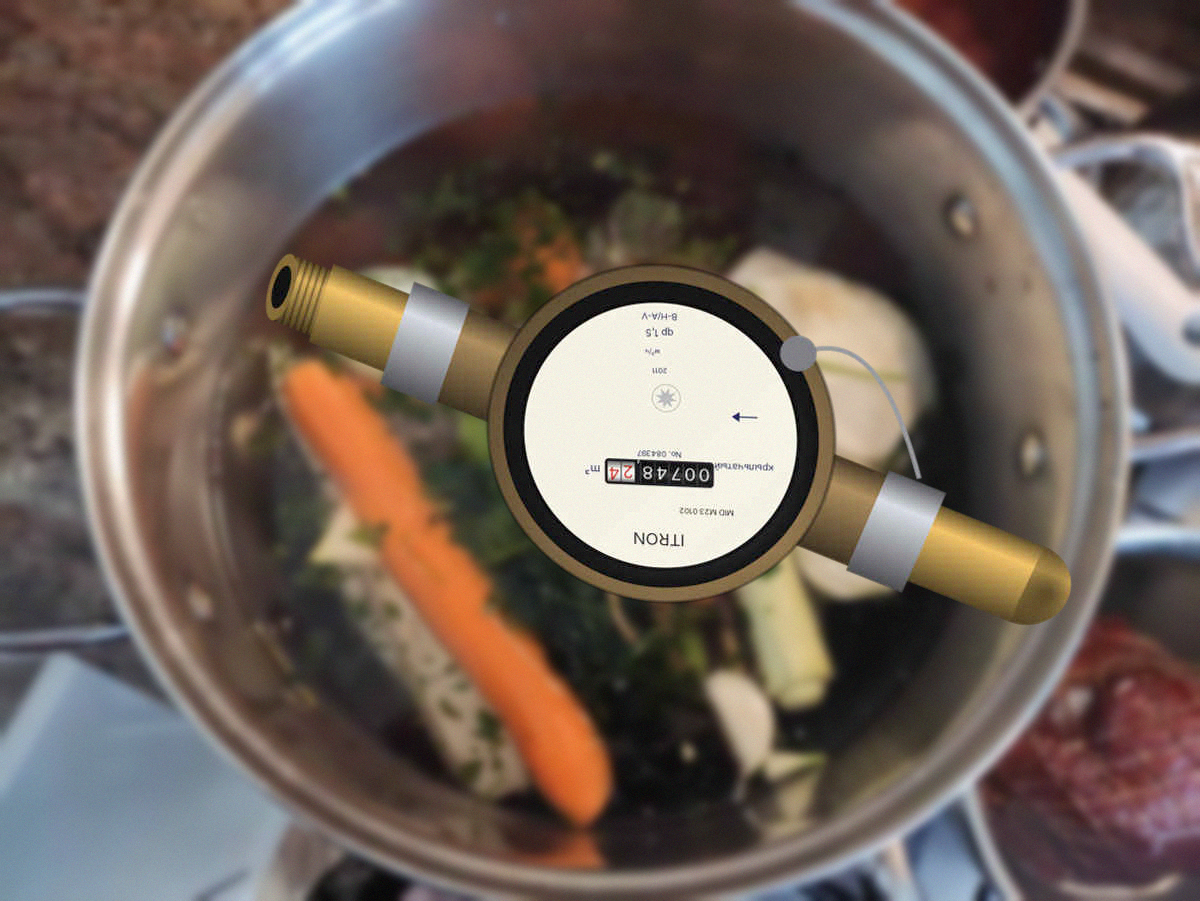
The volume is 748.24,m³
